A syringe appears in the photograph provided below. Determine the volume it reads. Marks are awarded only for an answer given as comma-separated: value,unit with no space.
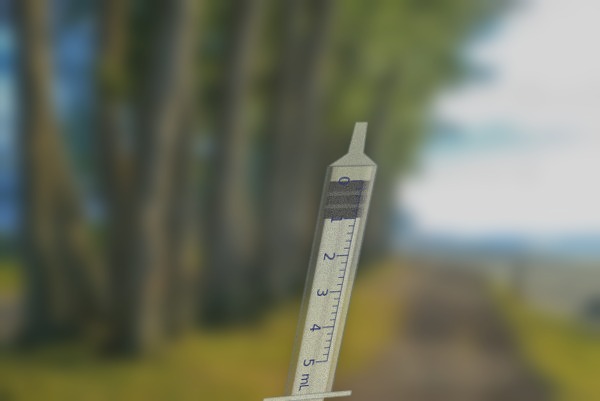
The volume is 0,mL
